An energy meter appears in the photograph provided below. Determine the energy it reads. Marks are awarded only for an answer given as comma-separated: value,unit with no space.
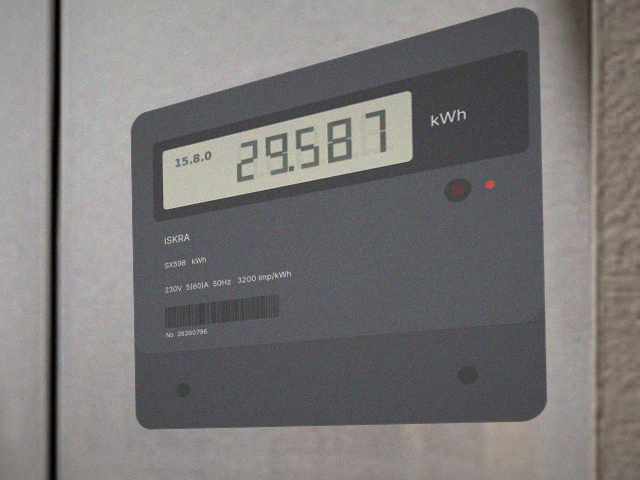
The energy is 29.587,kWh
